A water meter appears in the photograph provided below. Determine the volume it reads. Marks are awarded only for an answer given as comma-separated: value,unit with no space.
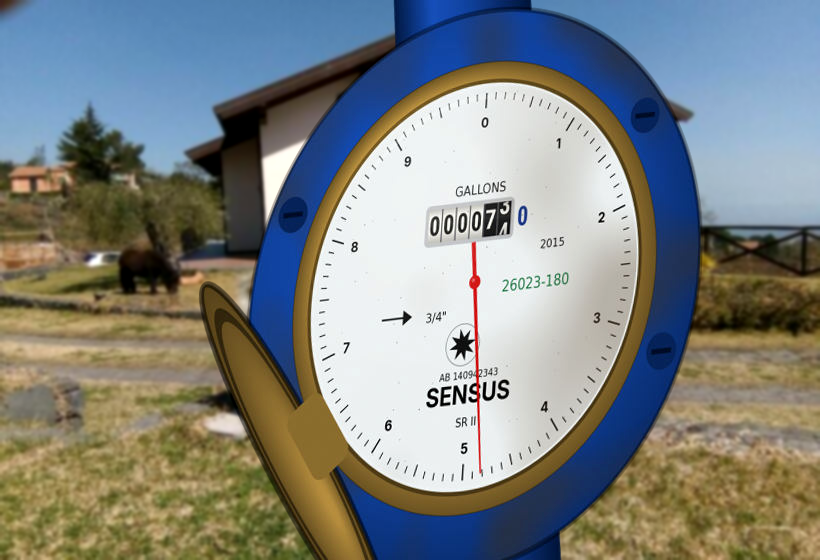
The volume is 734.8,gal
